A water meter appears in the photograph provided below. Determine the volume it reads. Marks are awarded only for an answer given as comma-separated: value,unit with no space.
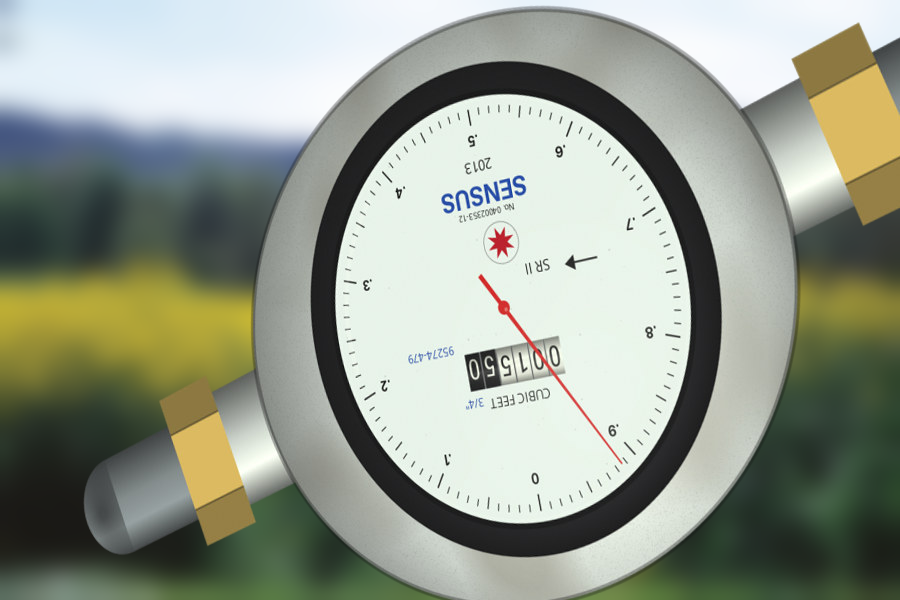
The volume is 1549.91,ft³
